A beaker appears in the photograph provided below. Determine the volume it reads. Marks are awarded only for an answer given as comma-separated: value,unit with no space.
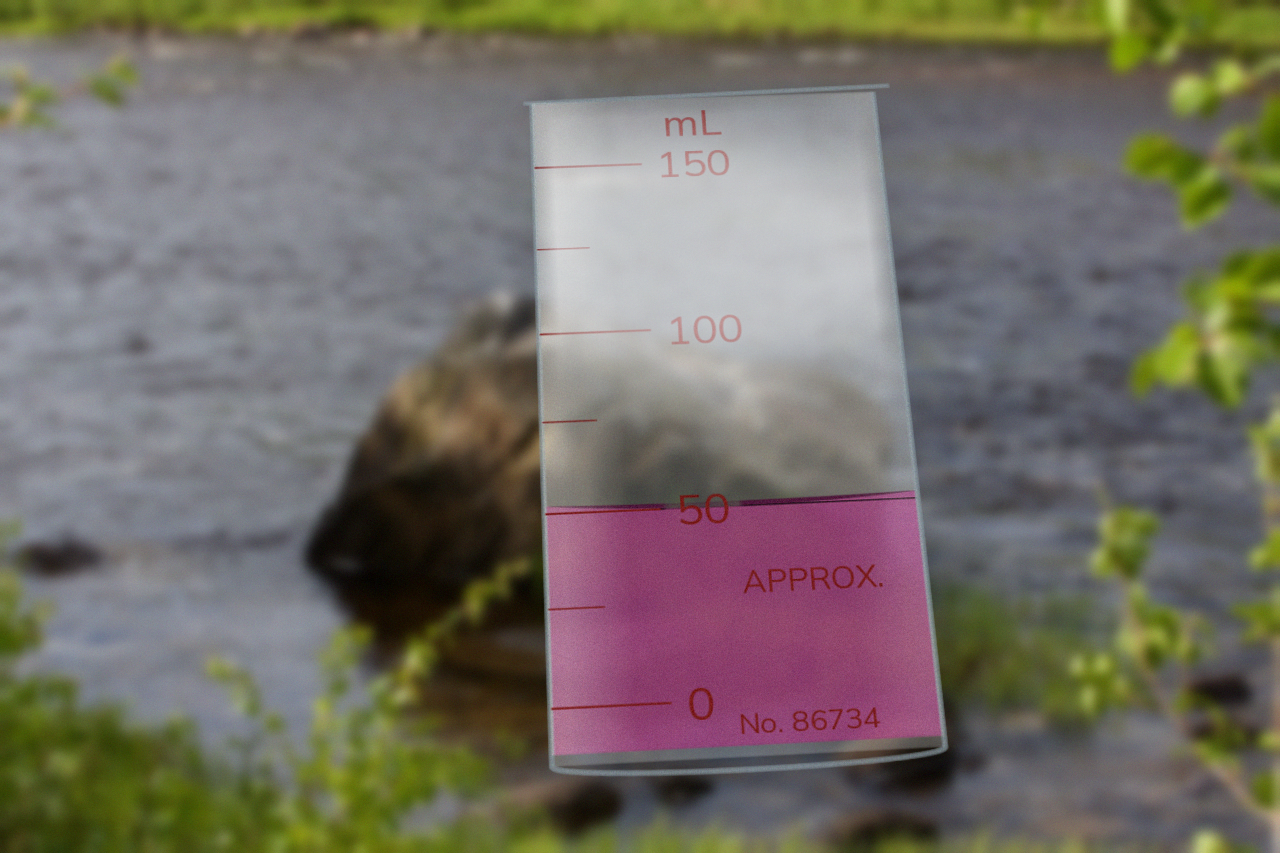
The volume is 50,mL
